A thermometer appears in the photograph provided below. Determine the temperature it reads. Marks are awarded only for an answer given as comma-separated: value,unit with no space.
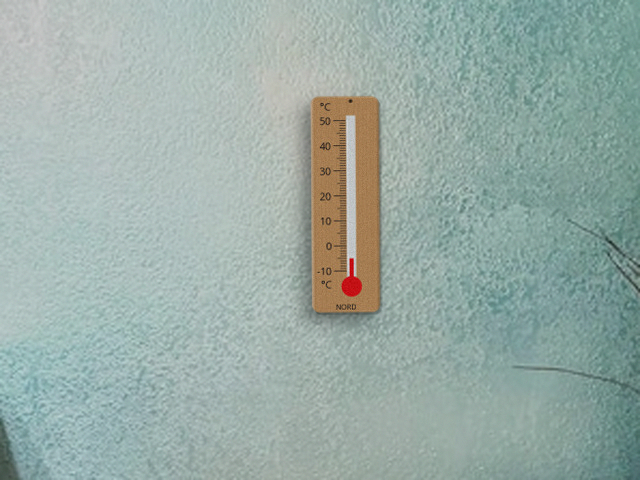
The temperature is -5,°C
